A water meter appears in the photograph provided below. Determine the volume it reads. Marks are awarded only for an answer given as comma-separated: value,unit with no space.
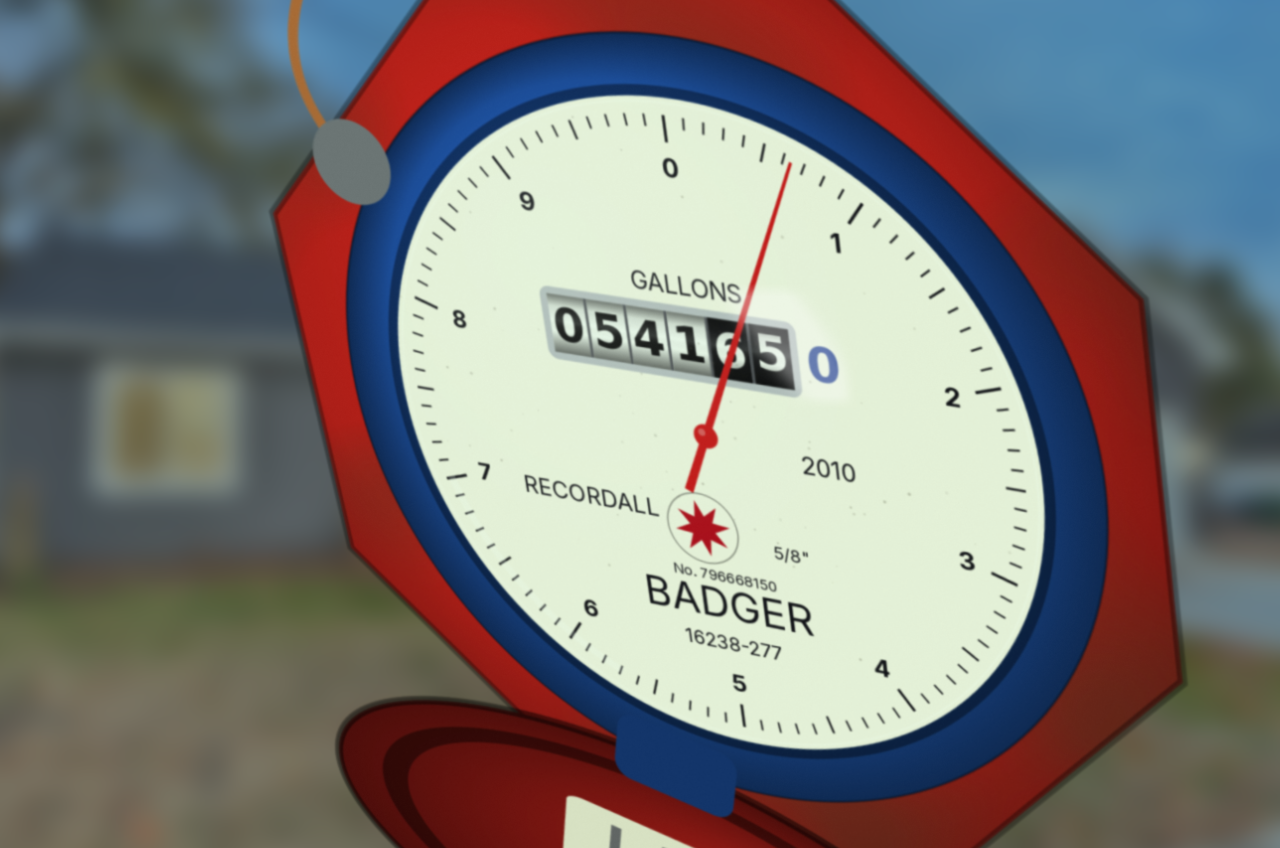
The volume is 541650.6,gal
